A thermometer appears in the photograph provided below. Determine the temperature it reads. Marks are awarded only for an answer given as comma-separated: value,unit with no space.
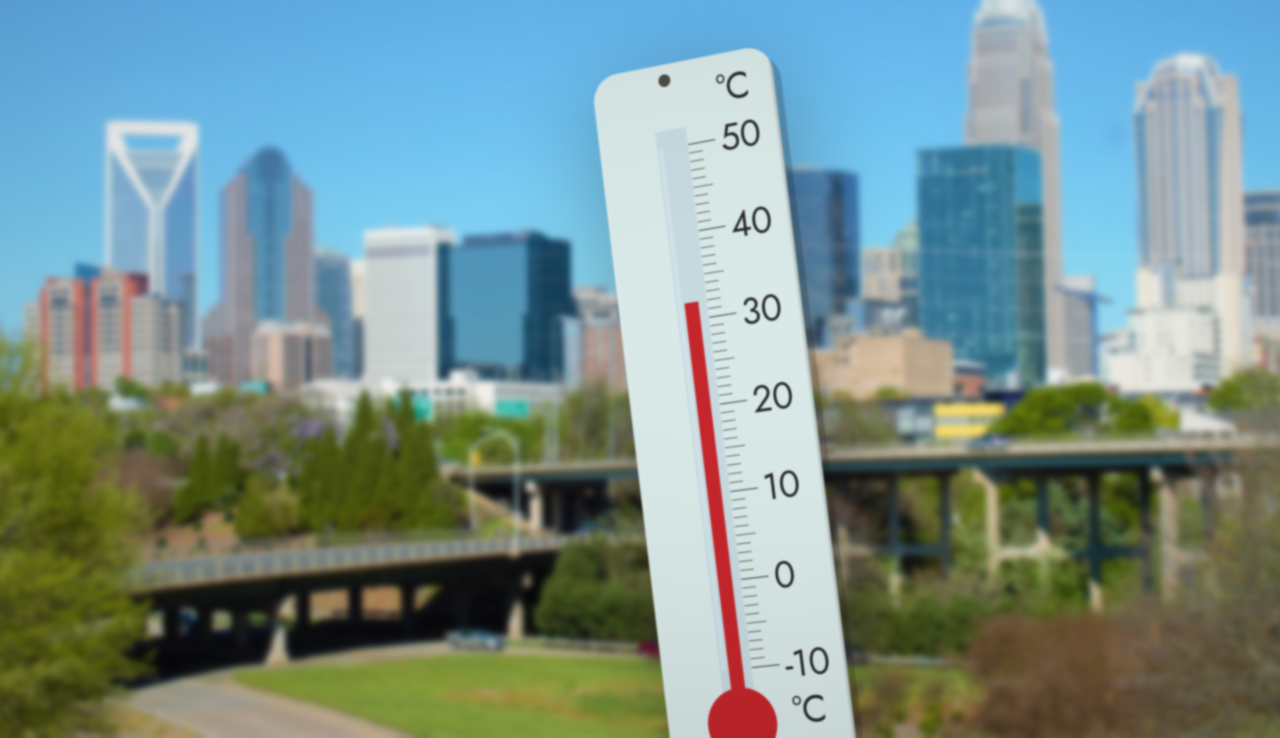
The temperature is 32,°C
